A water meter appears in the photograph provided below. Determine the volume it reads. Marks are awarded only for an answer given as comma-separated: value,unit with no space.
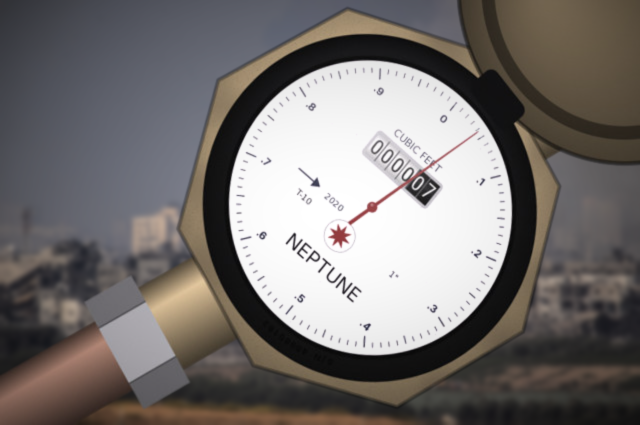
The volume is 7.04,ft³
